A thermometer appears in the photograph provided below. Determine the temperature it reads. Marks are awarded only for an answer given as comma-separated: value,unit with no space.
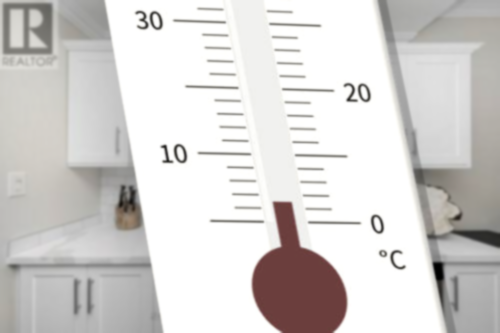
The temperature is 3,°C
